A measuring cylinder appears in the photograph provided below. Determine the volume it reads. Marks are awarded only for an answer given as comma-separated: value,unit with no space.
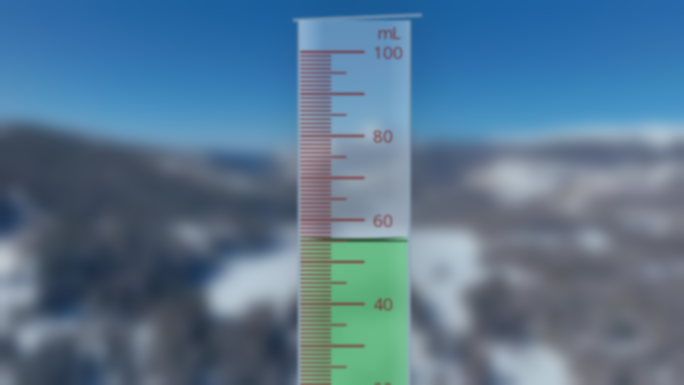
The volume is 55,mL
